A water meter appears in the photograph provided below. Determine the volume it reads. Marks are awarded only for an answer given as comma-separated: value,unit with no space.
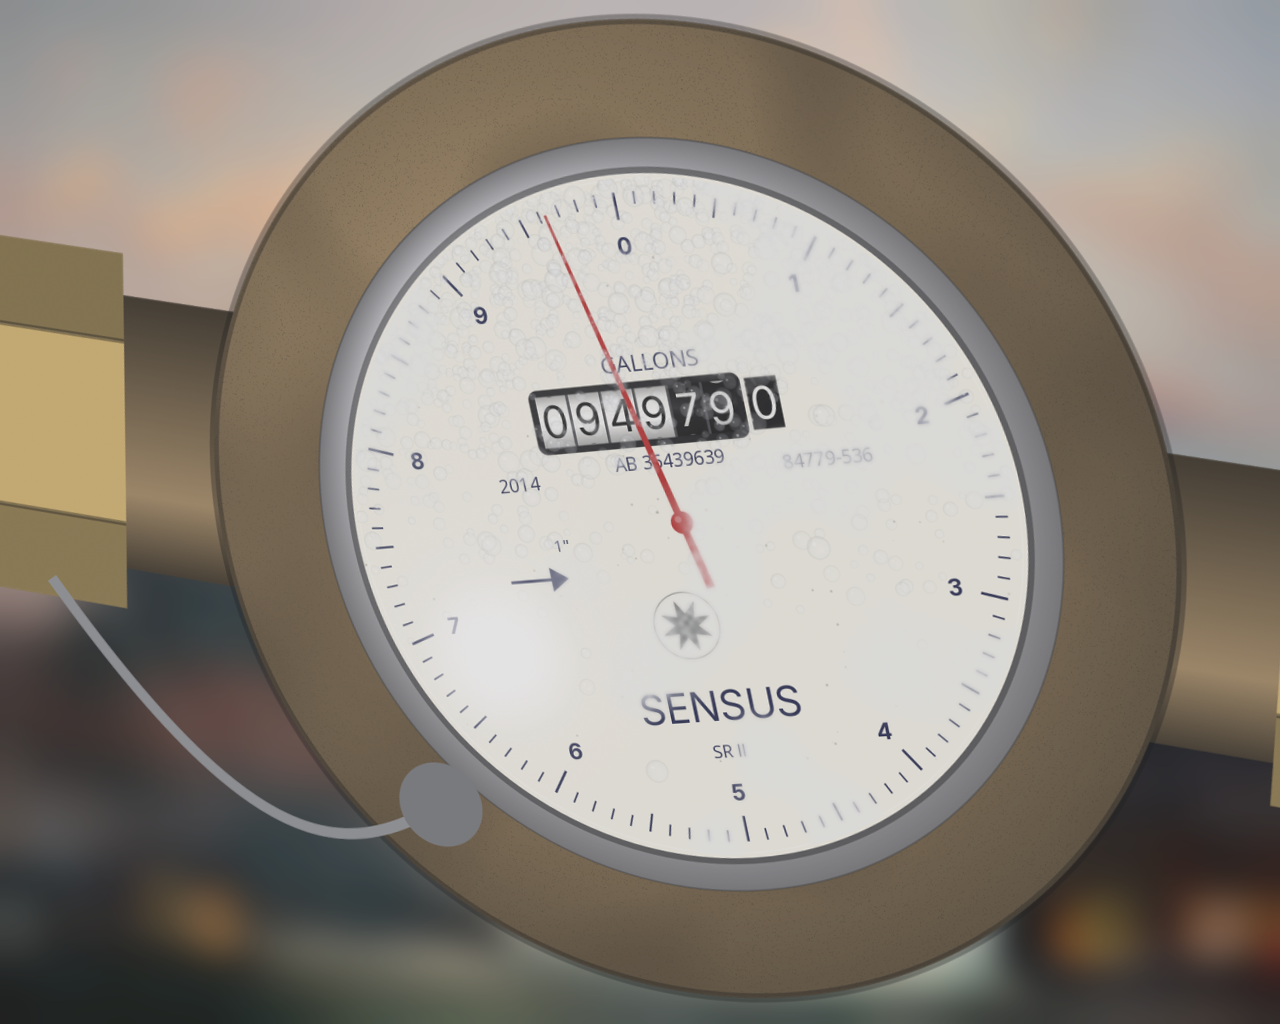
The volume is 949789.6,gal
